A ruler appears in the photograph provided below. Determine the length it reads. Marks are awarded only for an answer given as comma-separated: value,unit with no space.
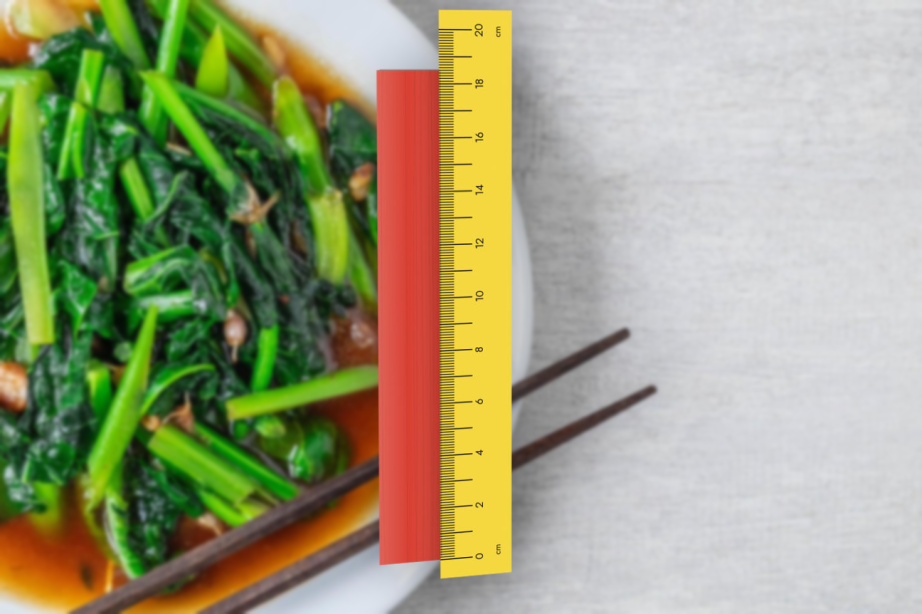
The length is 18.5,cm
